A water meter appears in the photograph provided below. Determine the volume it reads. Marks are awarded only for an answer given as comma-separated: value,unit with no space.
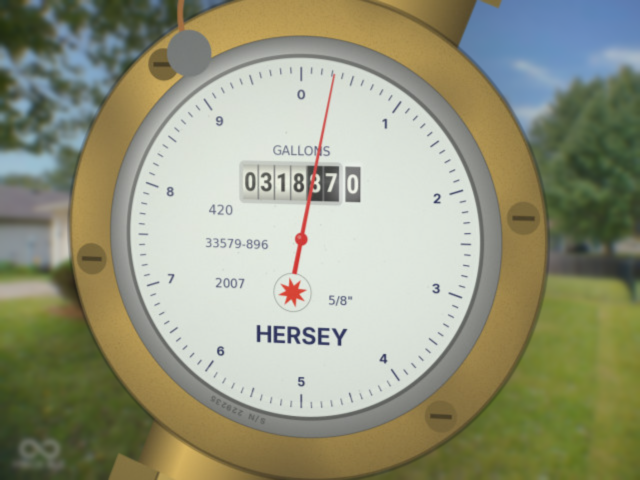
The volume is 318870.3,gal
